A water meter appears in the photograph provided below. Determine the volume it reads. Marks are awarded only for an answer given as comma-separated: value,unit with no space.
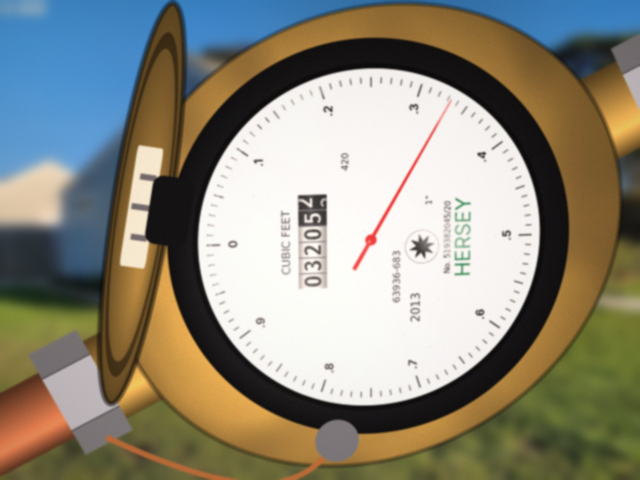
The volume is 32052.33,ft³
